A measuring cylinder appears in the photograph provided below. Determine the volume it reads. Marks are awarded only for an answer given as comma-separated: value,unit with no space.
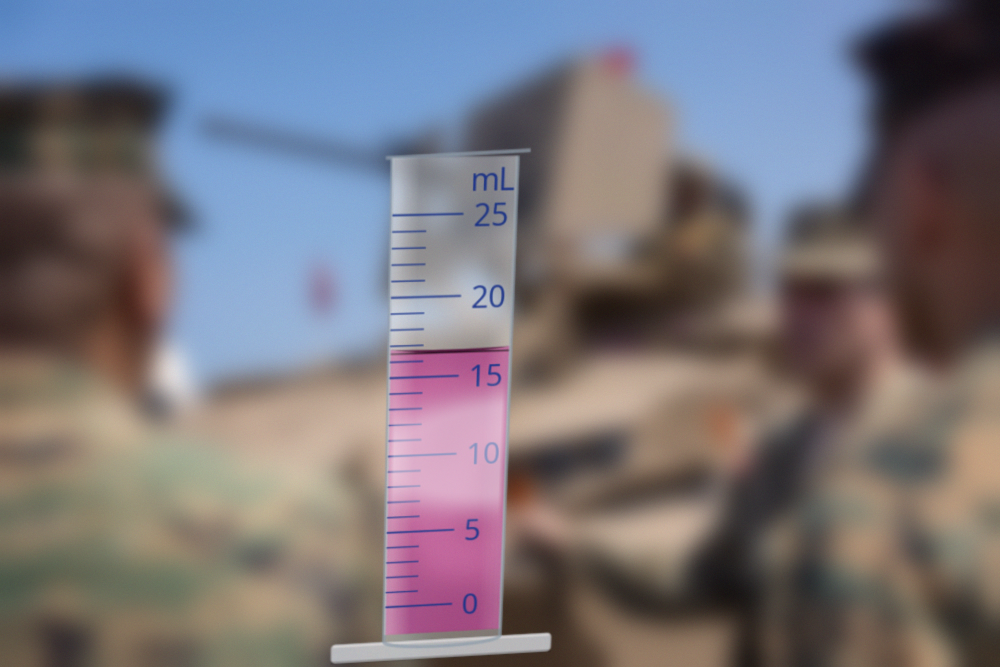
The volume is 16.5,mL
